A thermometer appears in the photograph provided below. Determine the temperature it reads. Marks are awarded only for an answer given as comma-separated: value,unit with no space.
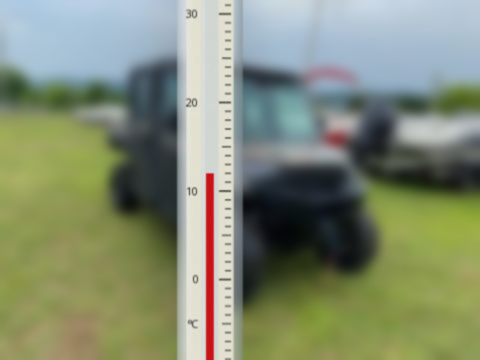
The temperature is 12,°C
